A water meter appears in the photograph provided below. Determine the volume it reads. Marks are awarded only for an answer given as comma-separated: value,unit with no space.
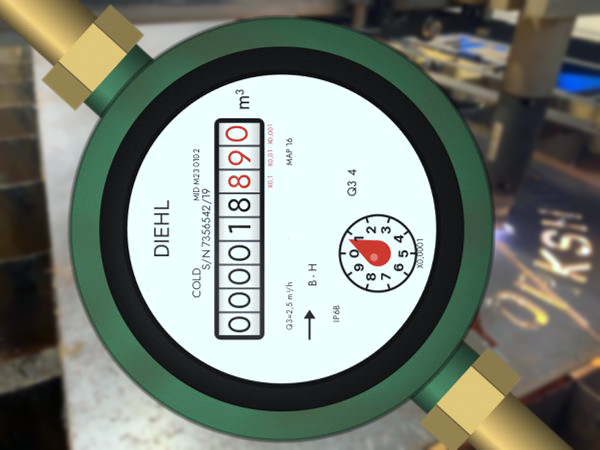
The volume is 18.8900,m³
